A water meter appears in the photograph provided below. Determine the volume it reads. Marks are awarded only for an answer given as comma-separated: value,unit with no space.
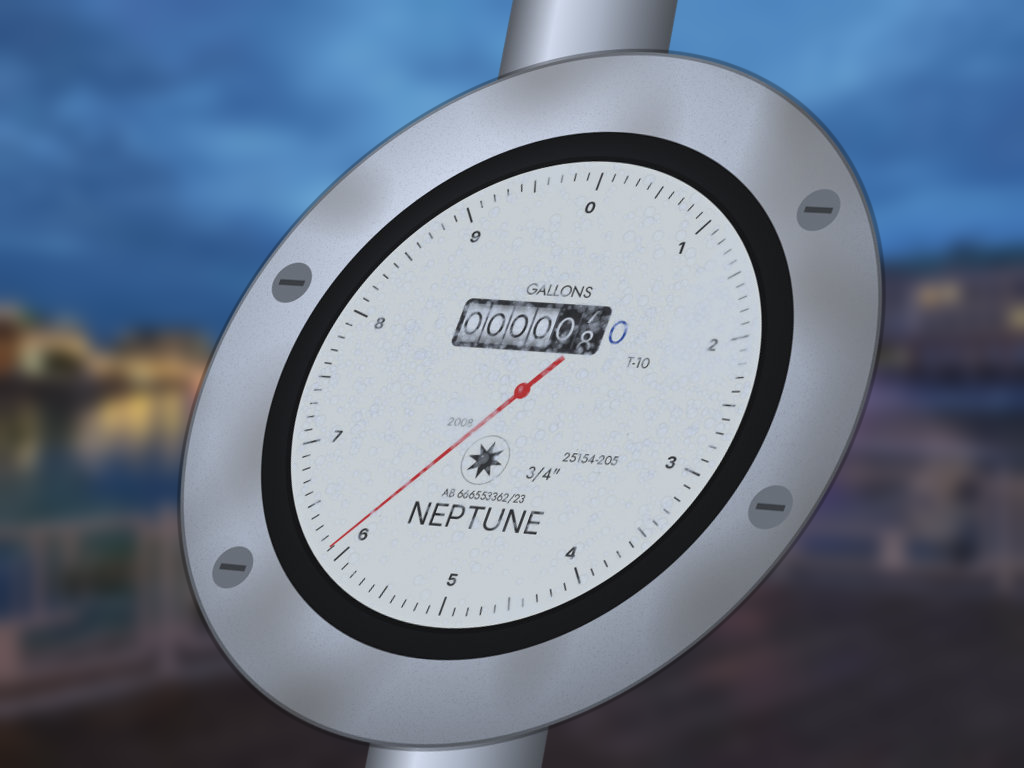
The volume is 76.1,gal
